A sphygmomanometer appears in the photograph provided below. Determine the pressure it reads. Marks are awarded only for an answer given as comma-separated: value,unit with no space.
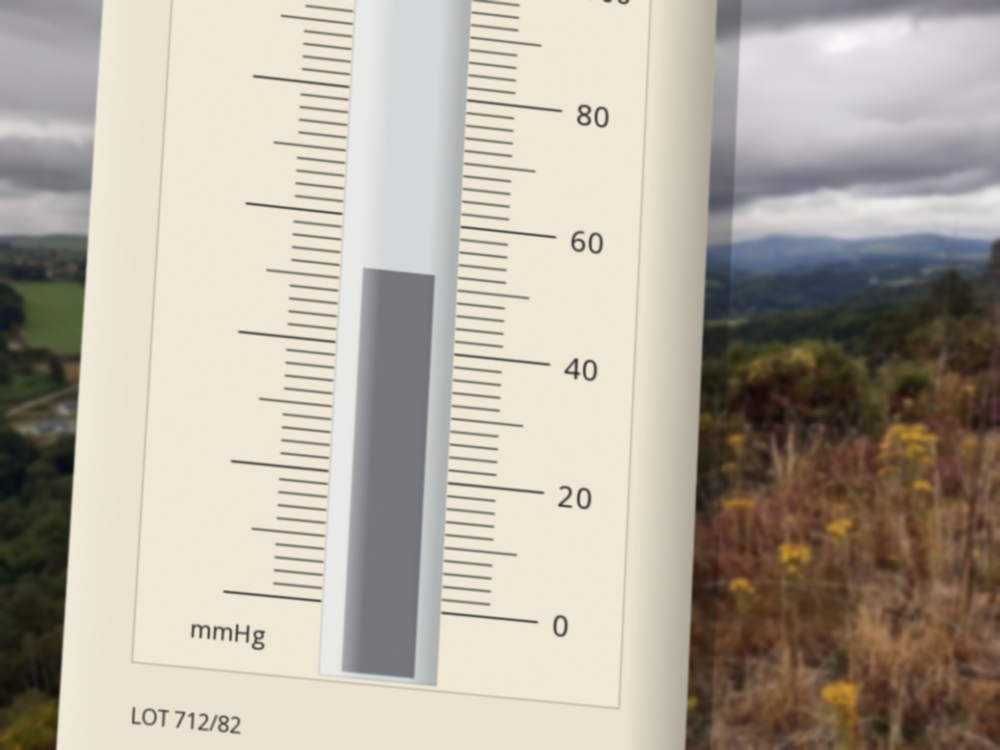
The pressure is 52,mmHg
